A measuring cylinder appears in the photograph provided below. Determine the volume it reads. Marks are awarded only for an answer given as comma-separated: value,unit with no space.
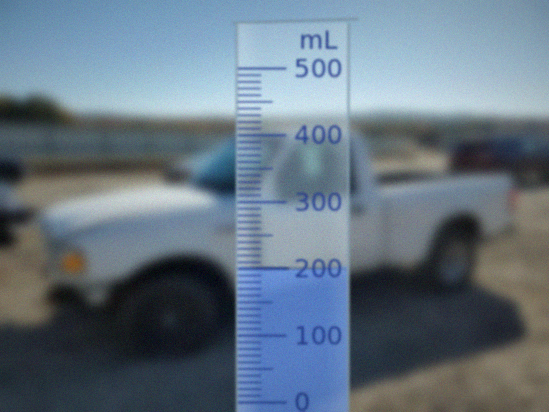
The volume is 200,mL
